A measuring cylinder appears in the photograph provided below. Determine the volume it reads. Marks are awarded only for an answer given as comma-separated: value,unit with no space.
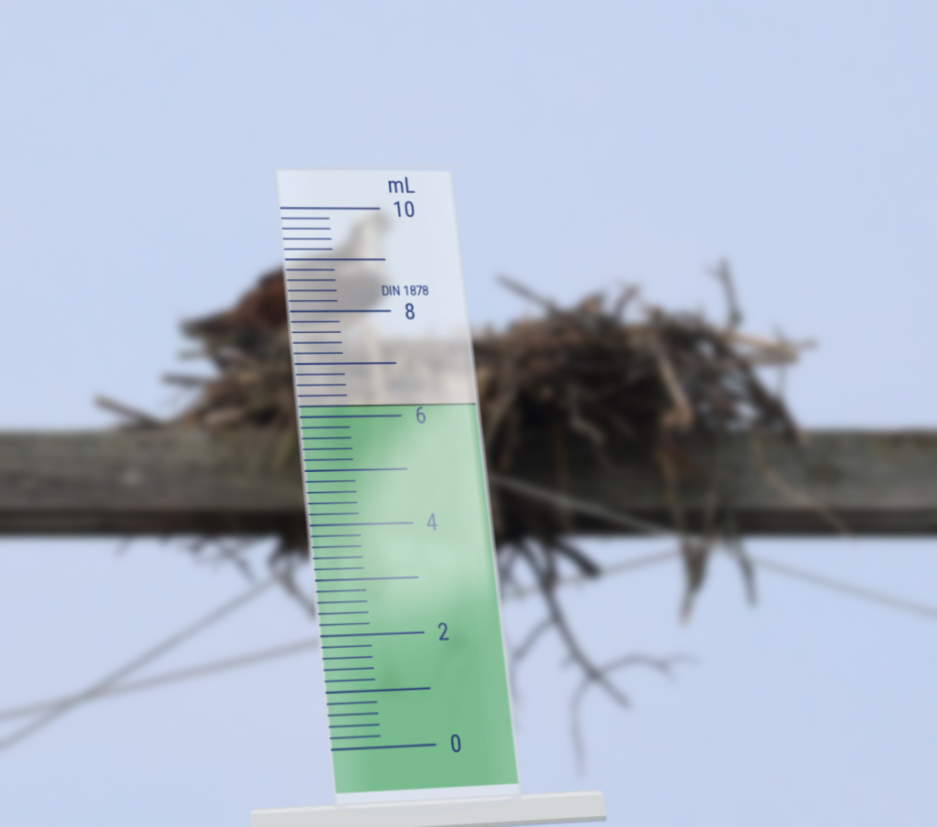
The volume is 6.2,mL
